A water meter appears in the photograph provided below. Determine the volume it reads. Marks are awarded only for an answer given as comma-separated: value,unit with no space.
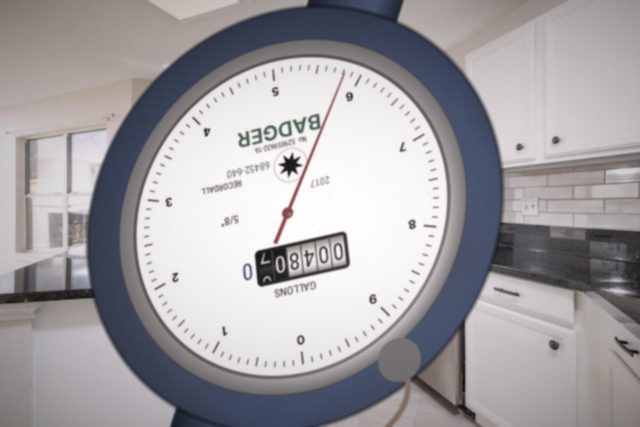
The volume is 48065.8,gal
